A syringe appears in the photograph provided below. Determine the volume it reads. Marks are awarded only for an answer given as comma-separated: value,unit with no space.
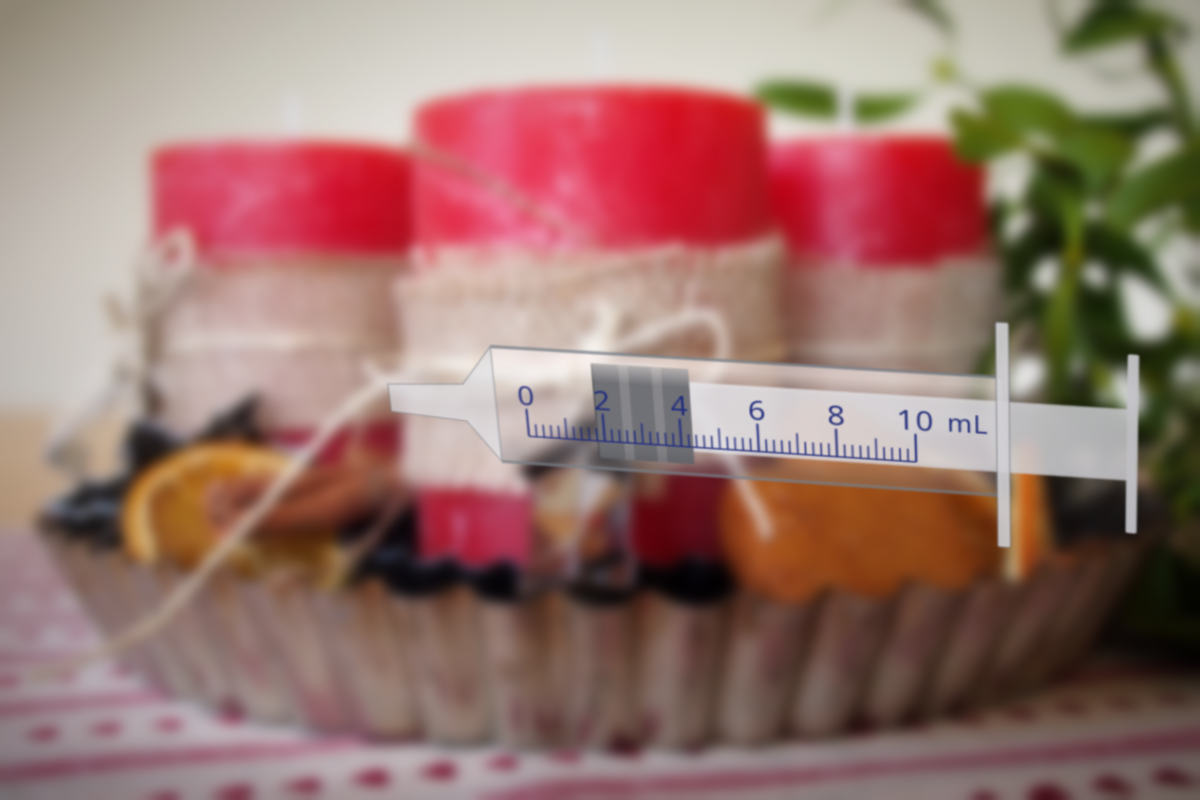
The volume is 1.8,mL
